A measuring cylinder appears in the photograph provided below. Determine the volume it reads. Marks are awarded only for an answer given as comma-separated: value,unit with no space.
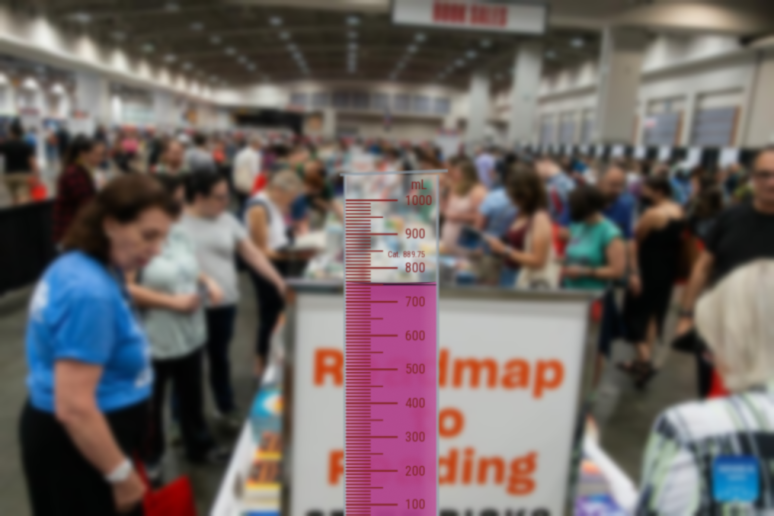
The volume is 750,mL
